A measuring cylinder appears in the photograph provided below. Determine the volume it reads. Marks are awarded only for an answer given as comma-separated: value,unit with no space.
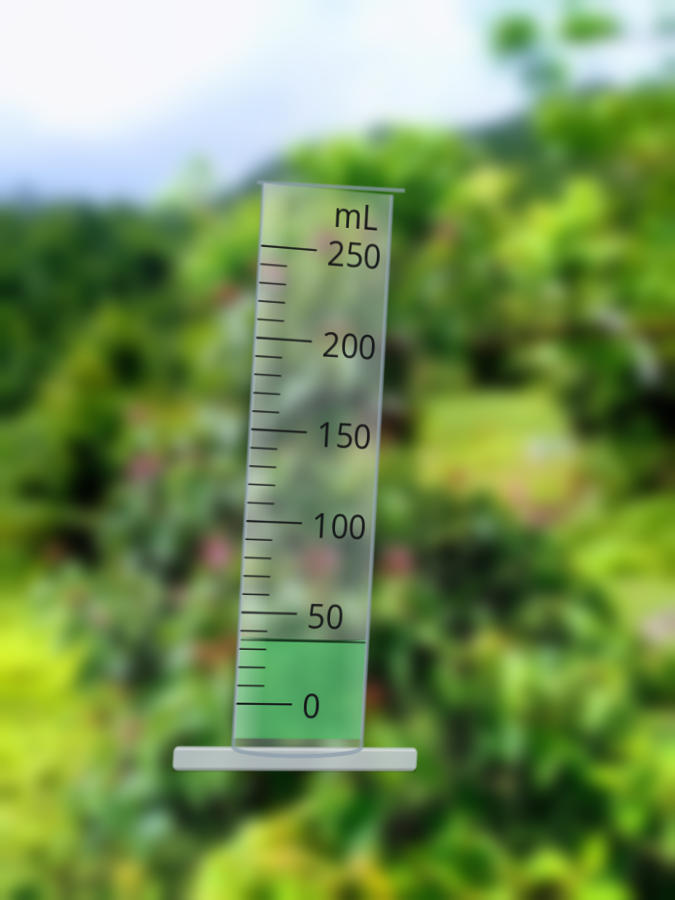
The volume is 35,mL
